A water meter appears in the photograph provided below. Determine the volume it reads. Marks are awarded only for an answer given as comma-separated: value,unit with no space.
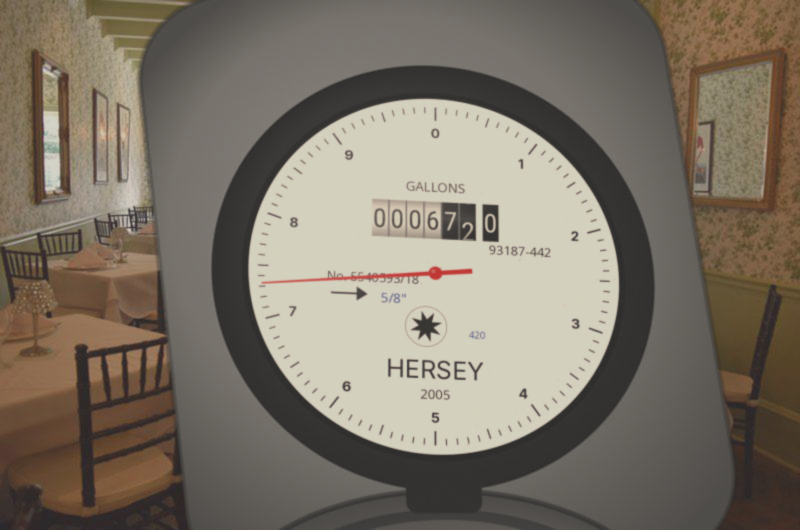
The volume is 6717.3,gal
